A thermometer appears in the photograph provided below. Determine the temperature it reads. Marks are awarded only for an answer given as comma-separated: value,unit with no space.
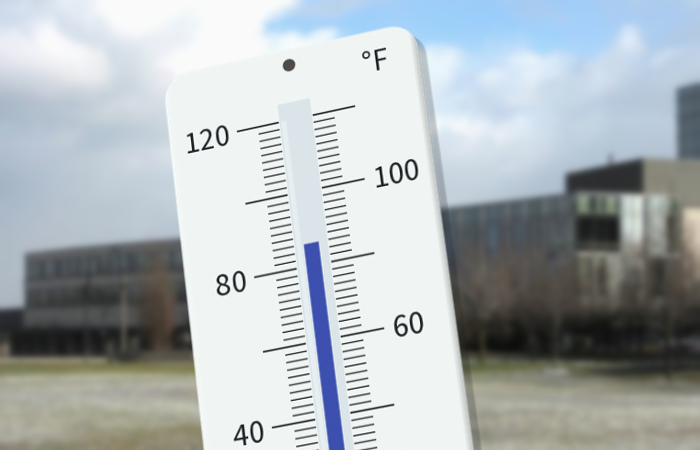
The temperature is 86,°F
